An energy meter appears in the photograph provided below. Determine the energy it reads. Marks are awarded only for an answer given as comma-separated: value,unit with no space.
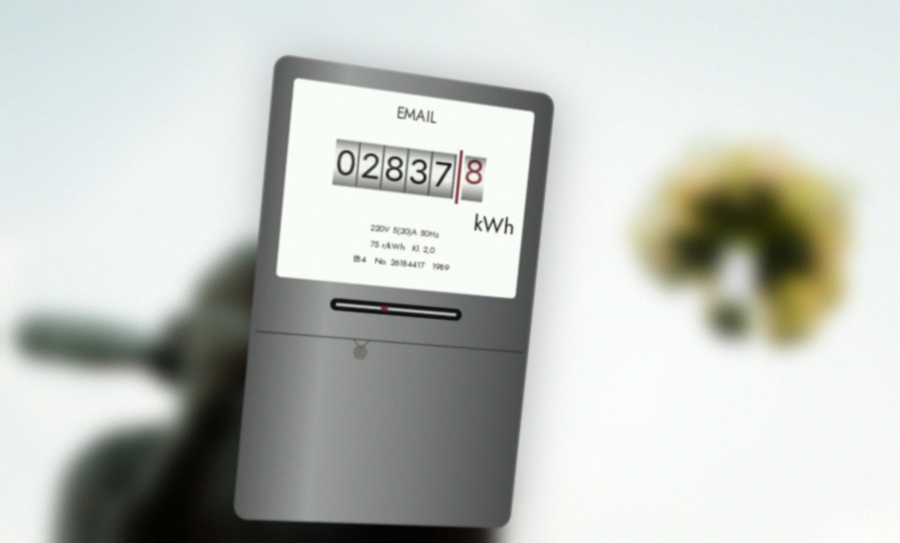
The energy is 2837.8,kWh
